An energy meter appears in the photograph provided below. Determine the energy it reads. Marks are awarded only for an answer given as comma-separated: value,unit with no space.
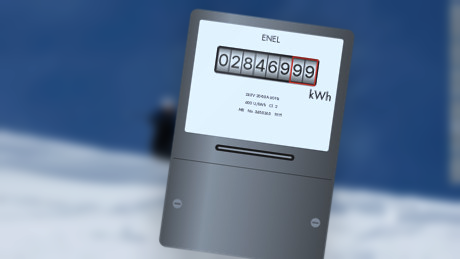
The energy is 28469.99,kWh
